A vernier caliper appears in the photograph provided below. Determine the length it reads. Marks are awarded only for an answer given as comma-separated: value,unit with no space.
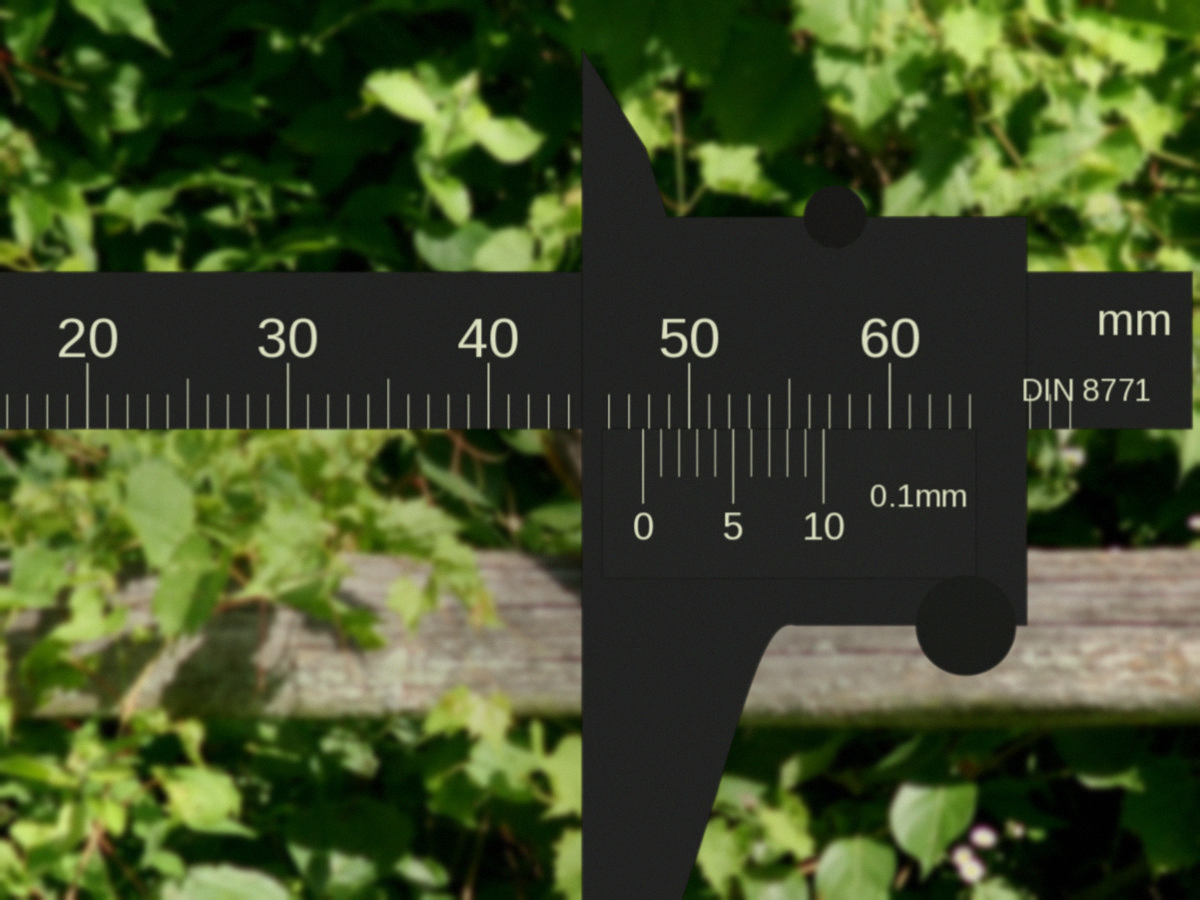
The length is 47.7,mm
